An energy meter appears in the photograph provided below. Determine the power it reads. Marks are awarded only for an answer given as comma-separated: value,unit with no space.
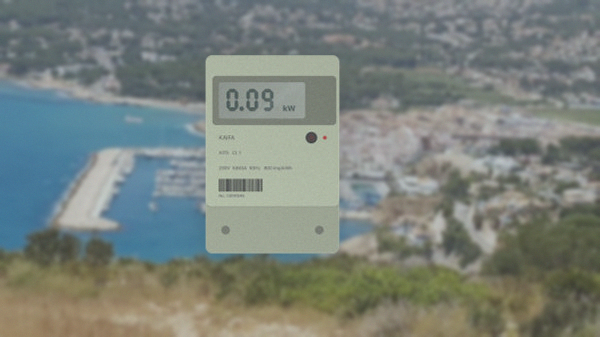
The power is 0.09,kW
